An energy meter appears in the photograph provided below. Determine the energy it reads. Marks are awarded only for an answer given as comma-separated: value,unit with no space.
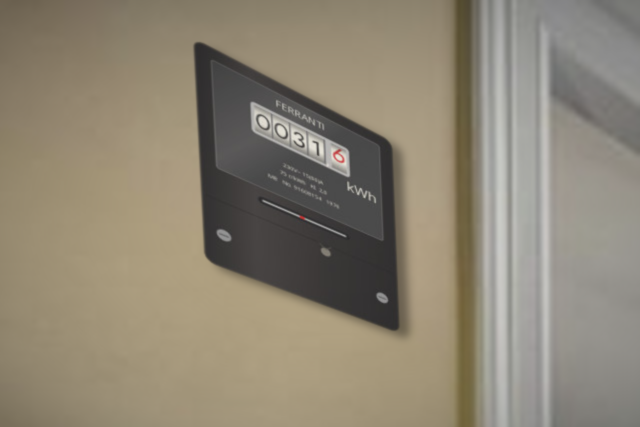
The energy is 31.6,kWh
